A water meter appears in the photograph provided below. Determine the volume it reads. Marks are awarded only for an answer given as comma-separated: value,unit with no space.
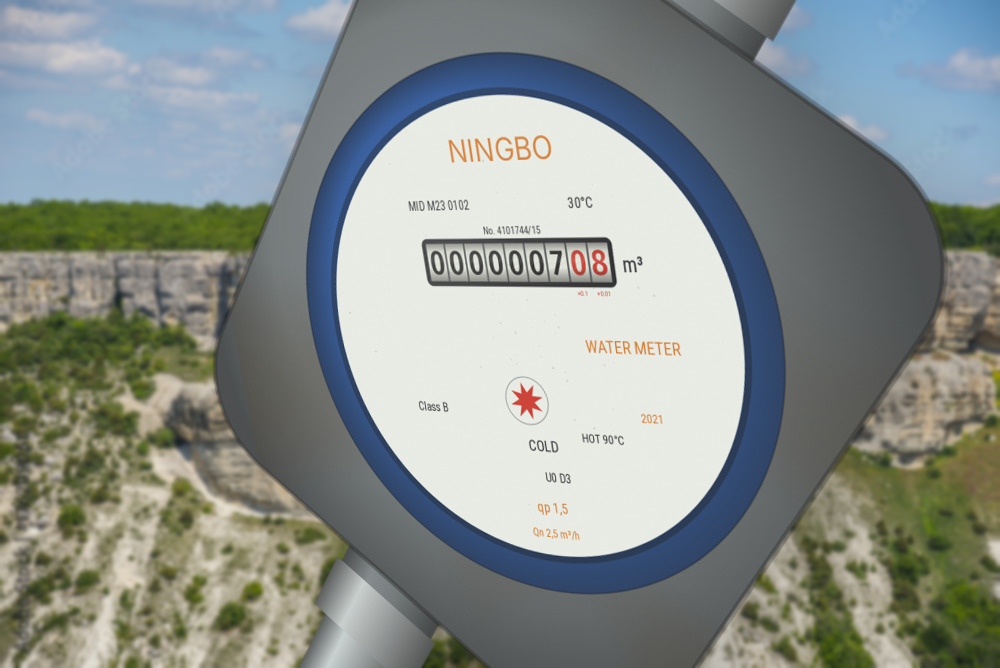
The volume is 7.08,m³
